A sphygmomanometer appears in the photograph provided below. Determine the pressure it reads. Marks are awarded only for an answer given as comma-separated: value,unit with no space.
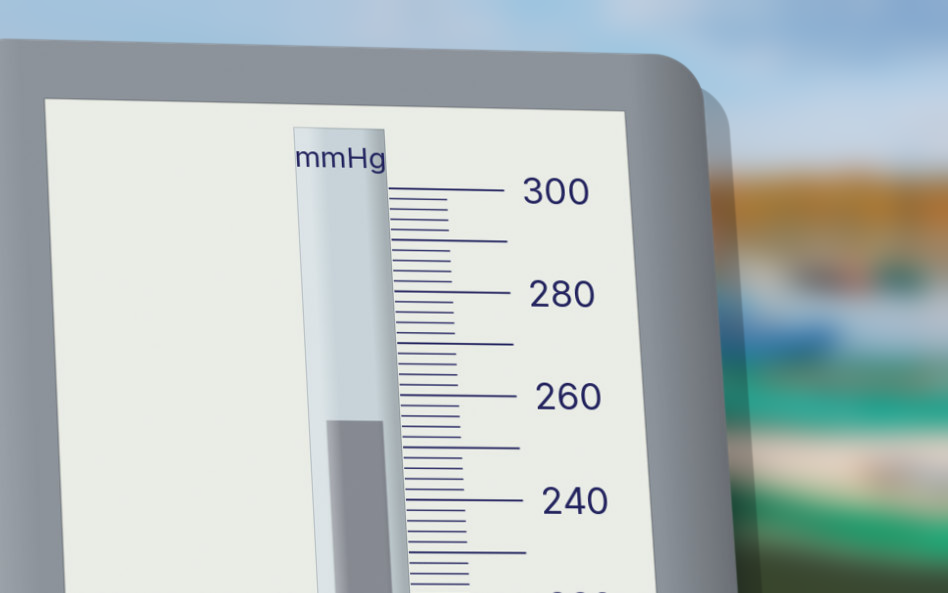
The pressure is 255,mmHg
